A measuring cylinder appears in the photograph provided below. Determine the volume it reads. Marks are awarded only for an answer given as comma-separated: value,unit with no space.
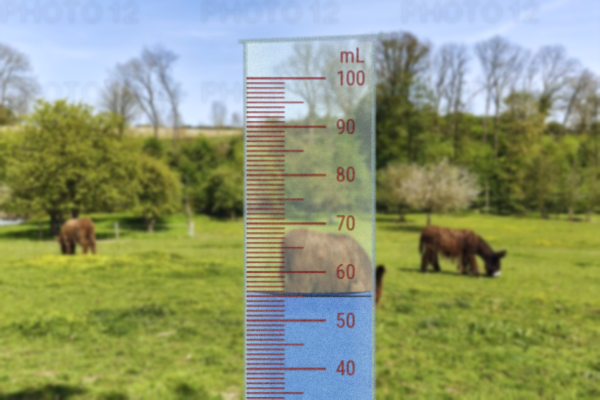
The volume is 55,mL
